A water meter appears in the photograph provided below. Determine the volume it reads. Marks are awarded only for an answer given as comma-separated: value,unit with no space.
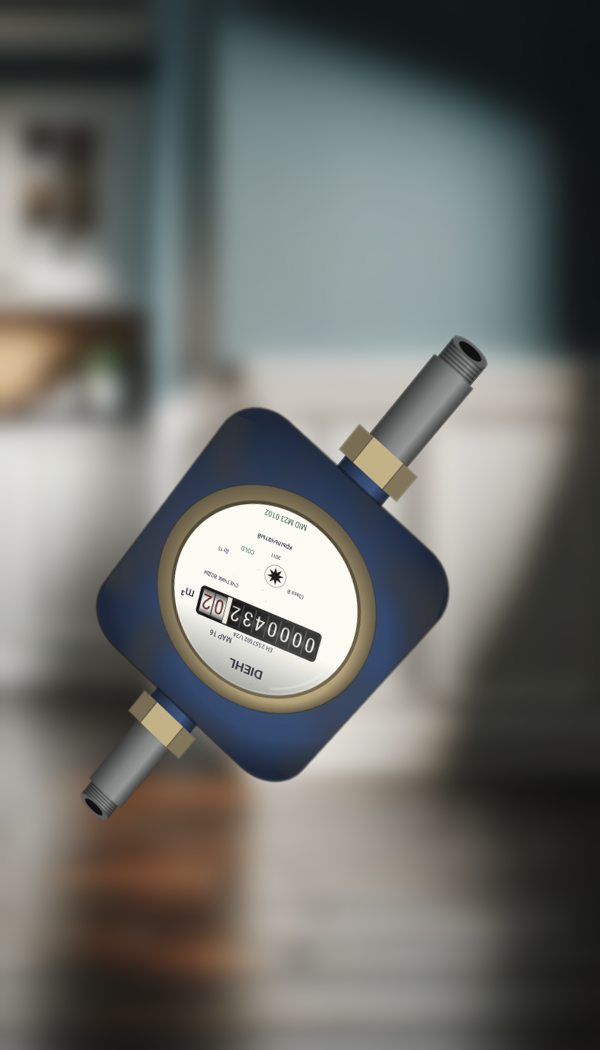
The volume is 432.02,m³
